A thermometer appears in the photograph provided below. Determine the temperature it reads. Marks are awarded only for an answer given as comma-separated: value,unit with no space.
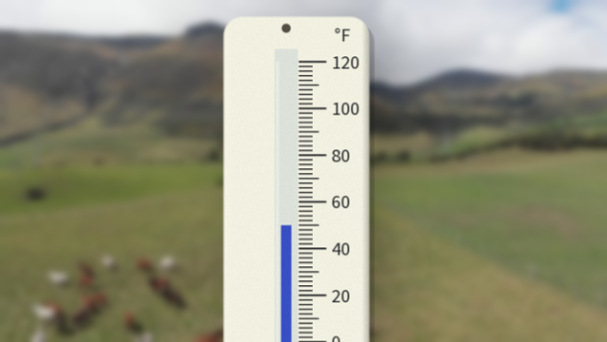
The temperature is 50,°F
